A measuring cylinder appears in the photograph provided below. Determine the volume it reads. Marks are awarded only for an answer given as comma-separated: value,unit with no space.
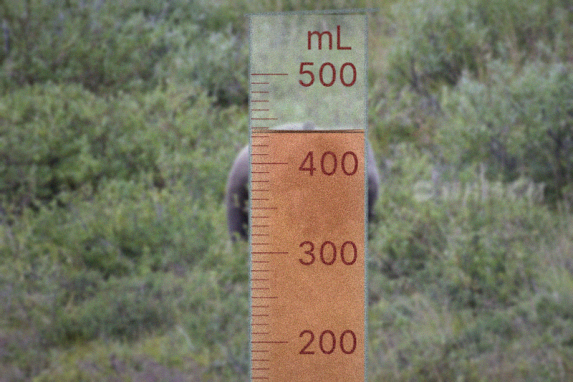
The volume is 435,mL
